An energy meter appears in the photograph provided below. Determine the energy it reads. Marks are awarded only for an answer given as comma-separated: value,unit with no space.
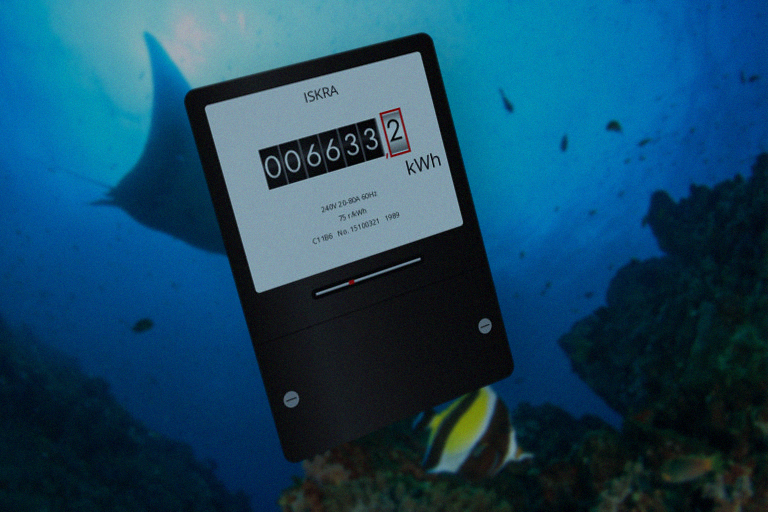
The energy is 6633.2,kWh
